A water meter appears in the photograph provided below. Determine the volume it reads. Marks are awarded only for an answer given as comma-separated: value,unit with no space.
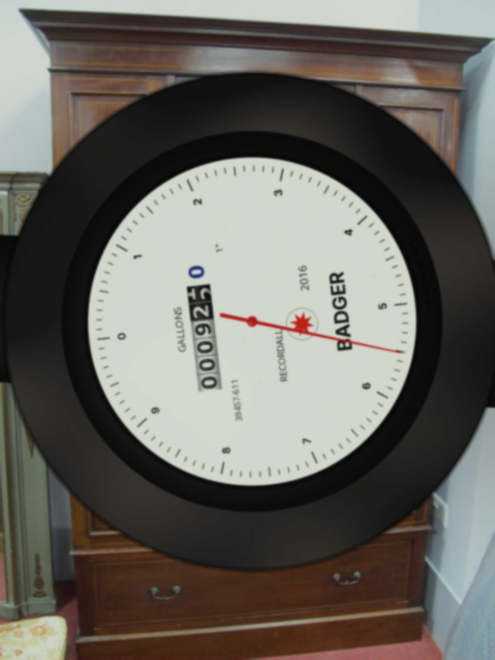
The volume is 9215.5,gal
